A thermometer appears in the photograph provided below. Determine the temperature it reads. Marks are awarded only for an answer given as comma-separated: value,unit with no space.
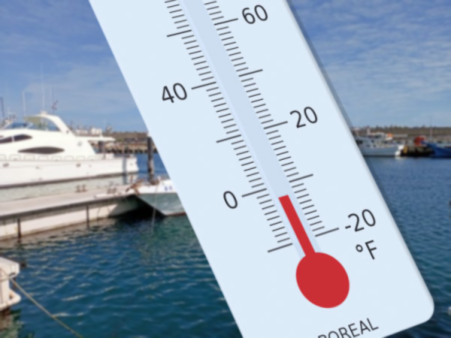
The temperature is -4,°F
